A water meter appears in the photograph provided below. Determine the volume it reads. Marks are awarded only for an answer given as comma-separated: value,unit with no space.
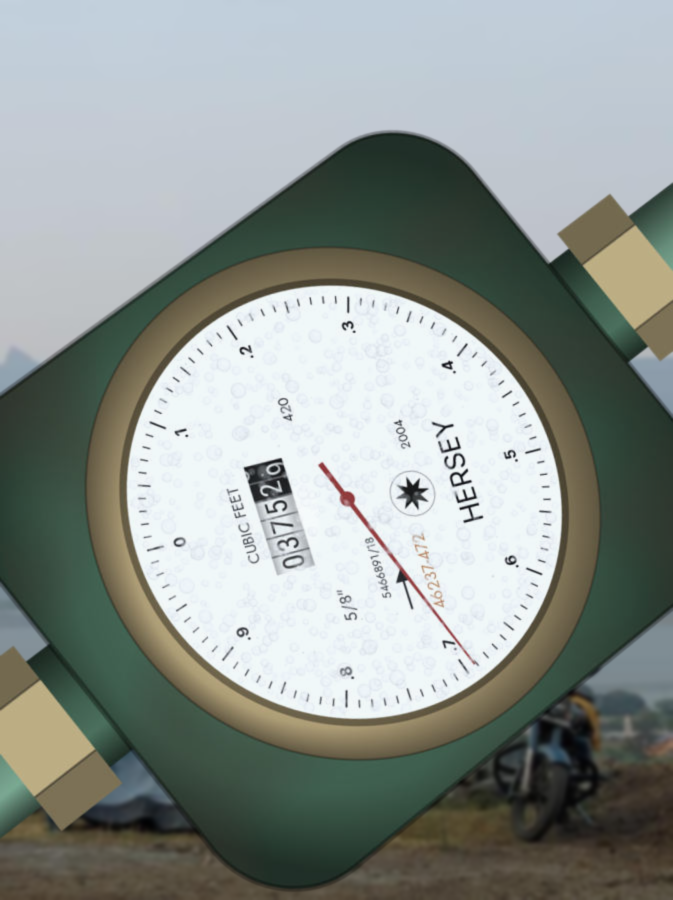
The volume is 37528.69,ft³
